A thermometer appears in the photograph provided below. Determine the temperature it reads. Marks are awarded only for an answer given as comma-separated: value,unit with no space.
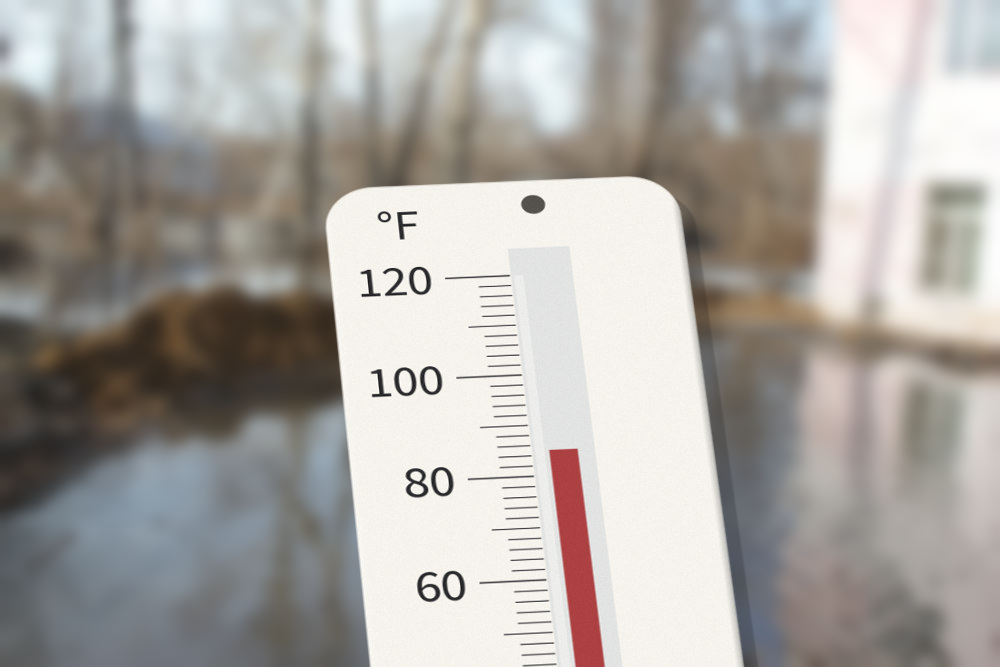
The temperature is 85,°F
